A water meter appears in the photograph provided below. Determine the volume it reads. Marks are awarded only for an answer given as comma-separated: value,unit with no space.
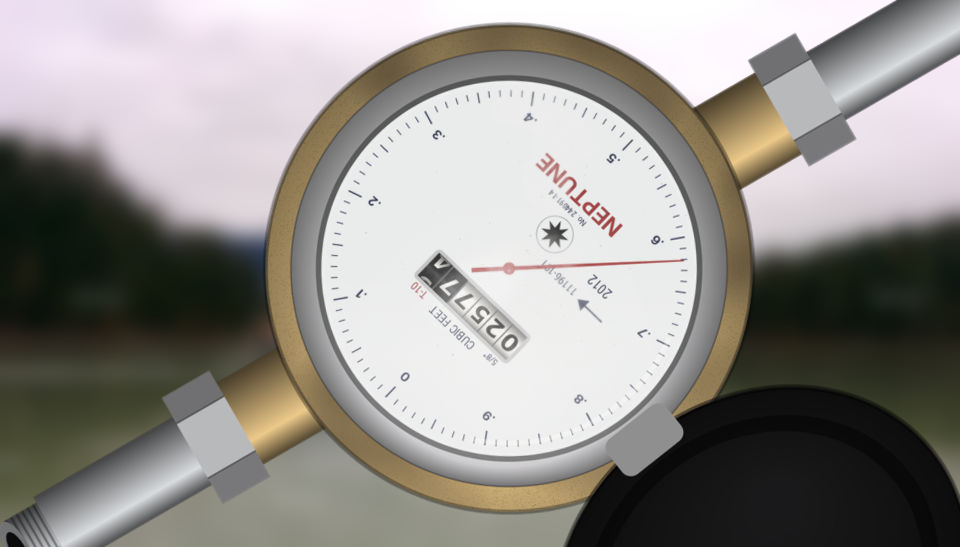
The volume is 25773.62,ft³
